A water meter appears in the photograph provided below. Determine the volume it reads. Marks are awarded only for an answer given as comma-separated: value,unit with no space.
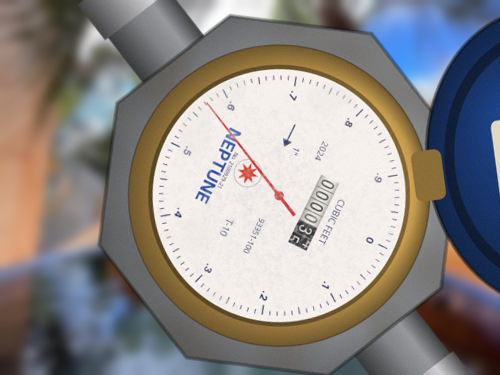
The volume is 34.57,ft³
